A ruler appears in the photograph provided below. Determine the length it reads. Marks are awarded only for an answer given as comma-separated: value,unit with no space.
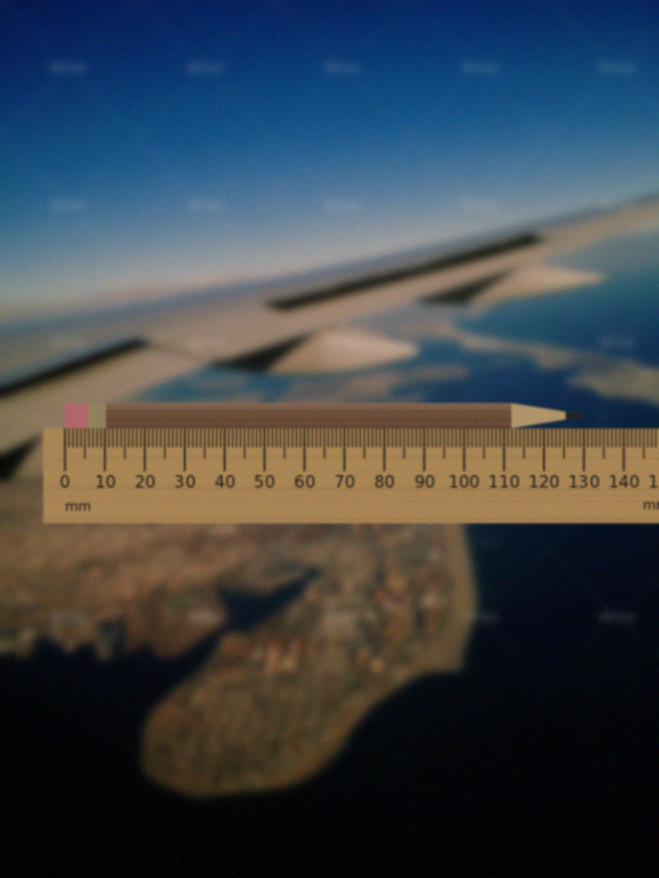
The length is 130,mm
